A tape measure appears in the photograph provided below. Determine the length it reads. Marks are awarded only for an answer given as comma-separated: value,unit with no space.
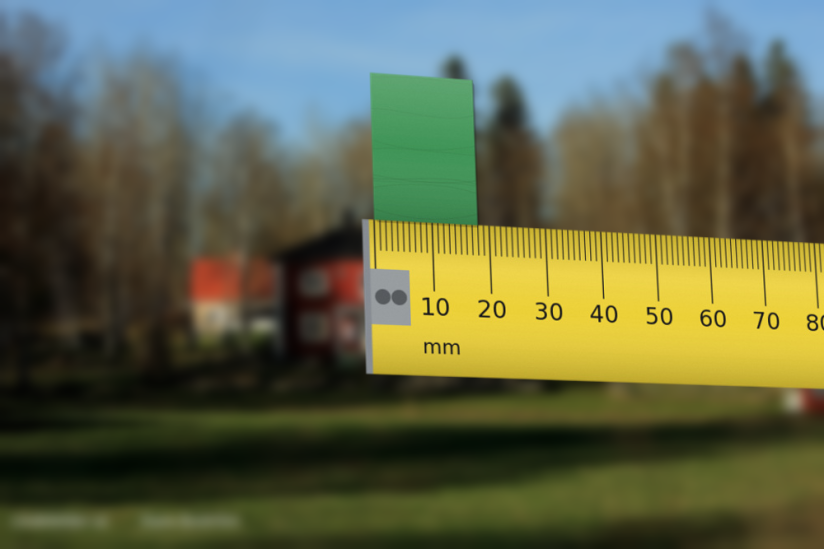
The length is 18,mm
